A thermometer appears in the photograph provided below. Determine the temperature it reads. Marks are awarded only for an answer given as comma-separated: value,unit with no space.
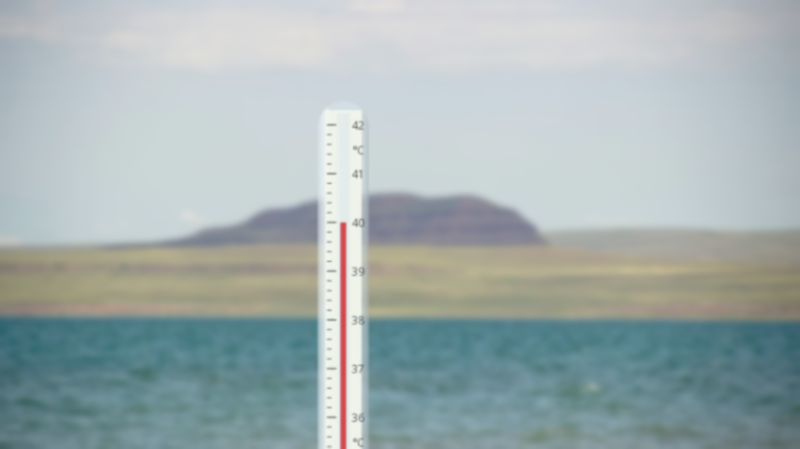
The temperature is 40,°C
